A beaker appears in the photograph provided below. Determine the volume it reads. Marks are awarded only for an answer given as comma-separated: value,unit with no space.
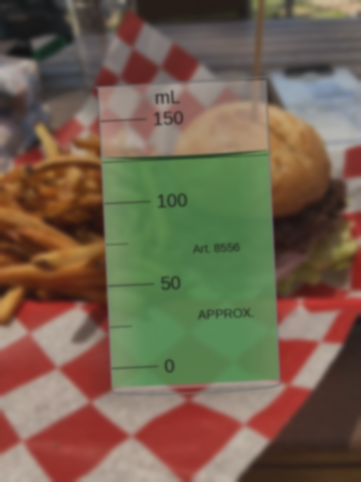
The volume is 125,mL
